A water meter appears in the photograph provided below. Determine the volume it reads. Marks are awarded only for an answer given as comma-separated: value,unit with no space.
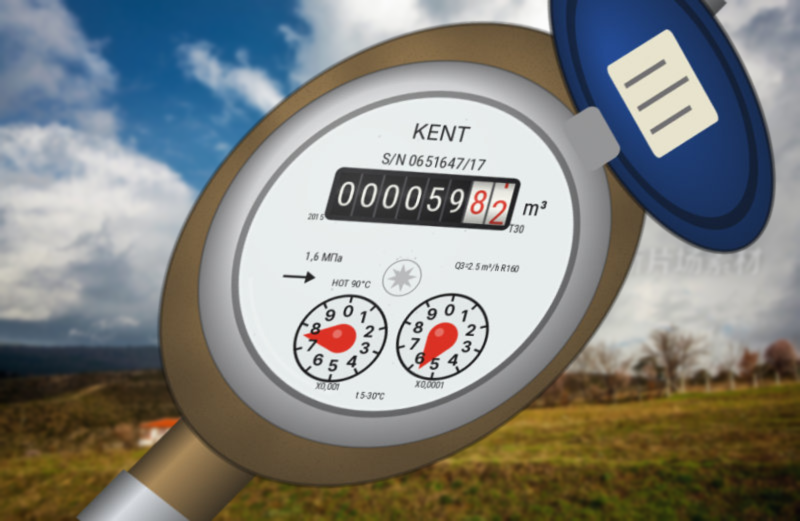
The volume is 59.8175,m³
